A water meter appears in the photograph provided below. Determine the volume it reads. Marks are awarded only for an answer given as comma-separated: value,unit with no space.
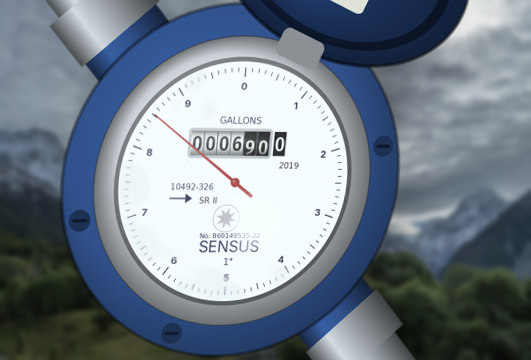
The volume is 6898.5,gal
